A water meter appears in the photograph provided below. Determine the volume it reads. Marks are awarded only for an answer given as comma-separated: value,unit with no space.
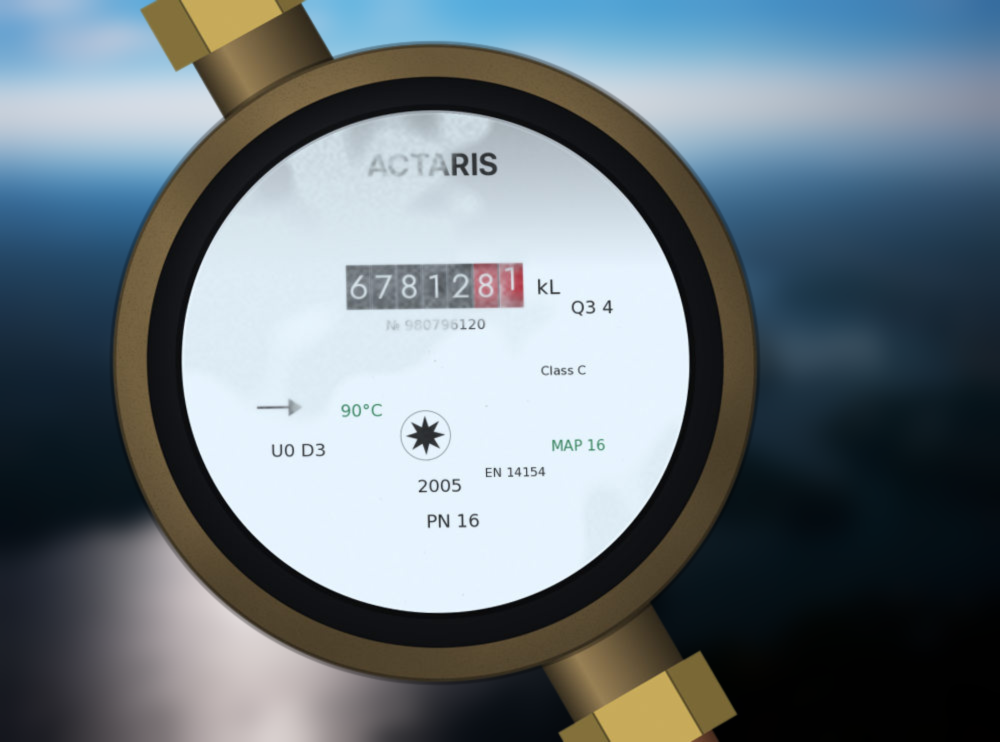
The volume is 67812.81,kL
